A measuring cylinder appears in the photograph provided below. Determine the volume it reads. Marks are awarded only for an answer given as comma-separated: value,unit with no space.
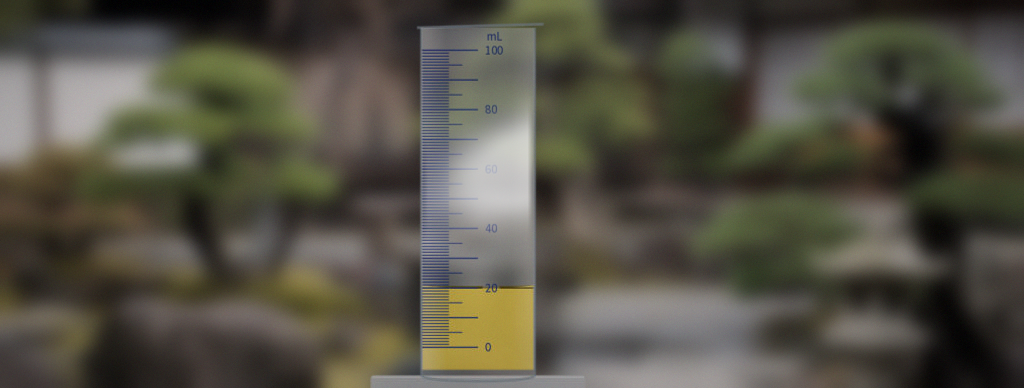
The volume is 20,mL
